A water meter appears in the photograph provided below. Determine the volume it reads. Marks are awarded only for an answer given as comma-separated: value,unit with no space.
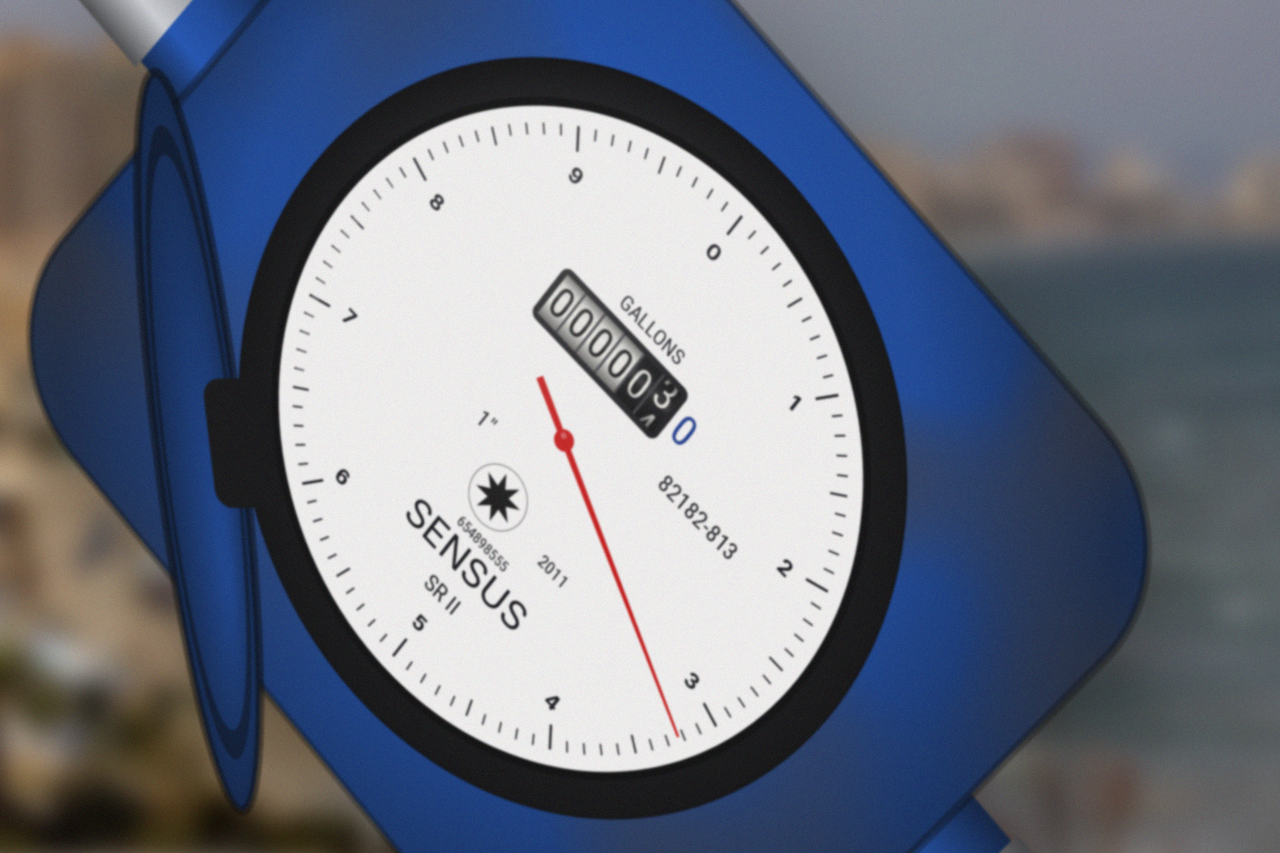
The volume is 33.2,gal
